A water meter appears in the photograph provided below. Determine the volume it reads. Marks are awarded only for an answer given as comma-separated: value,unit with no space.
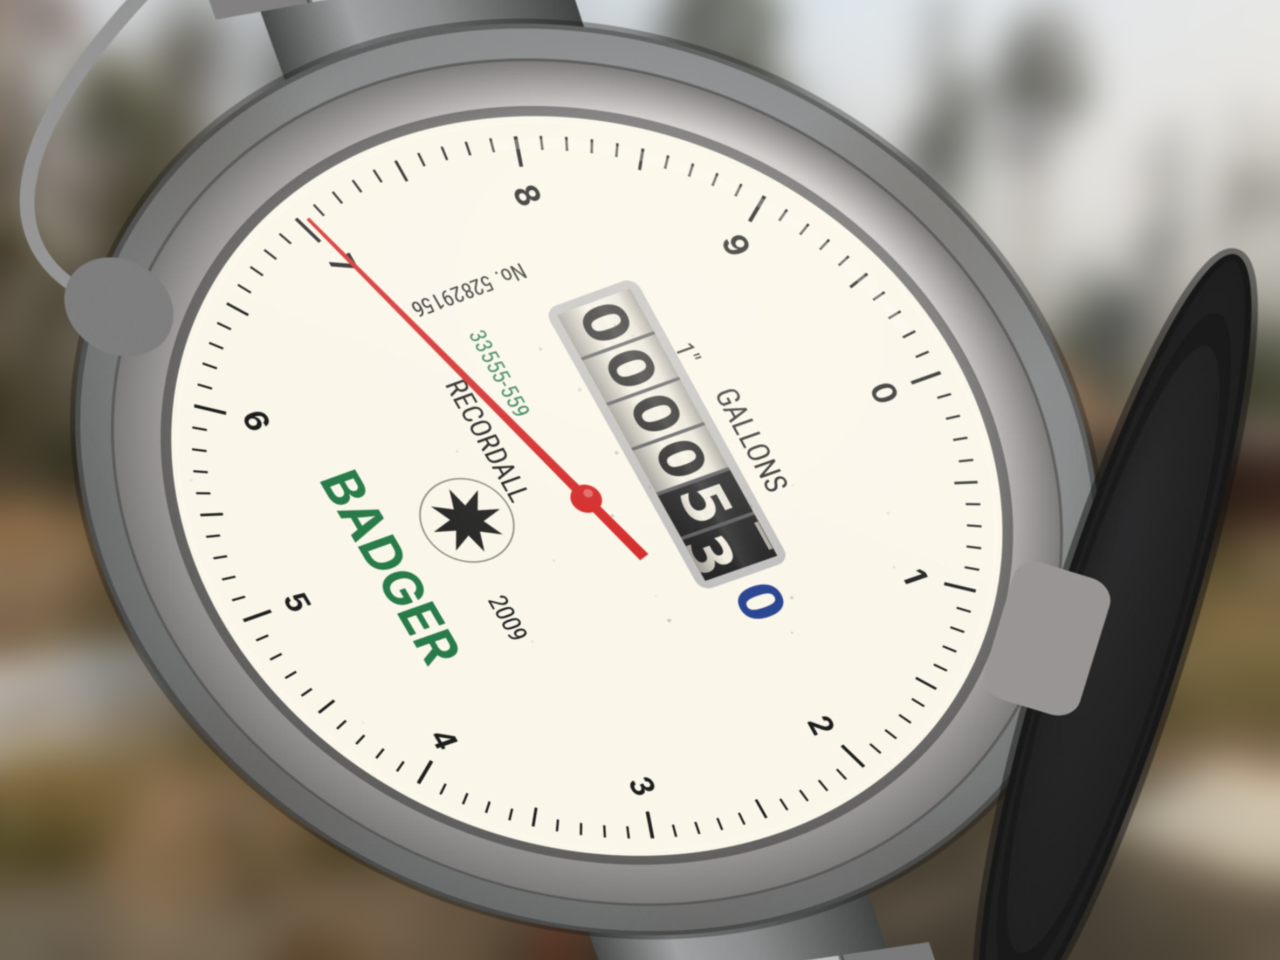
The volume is 527.0,gal
